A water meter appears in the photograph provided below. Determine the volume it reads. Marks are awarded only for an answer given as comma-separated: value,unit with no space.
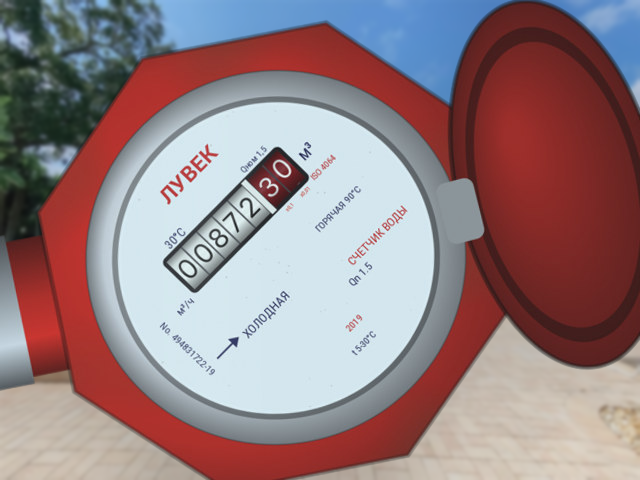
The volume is 872.30,m³
